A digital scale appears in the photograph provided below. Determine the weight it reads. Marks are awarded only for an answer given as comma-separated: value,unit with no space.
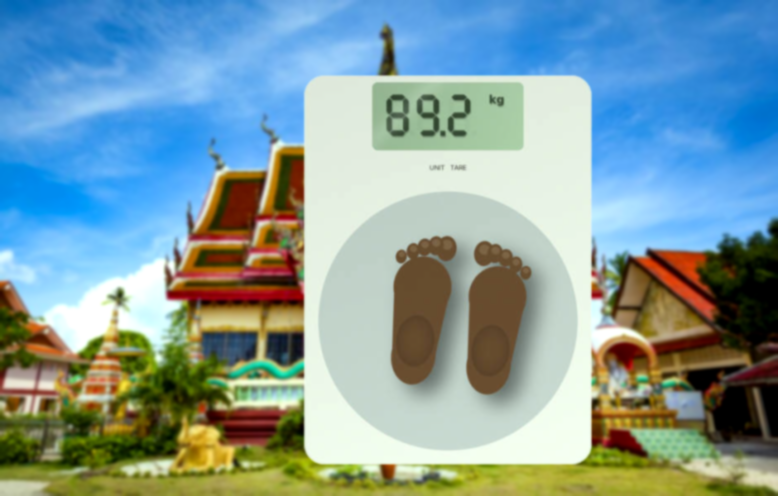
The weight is 89.2,kg
